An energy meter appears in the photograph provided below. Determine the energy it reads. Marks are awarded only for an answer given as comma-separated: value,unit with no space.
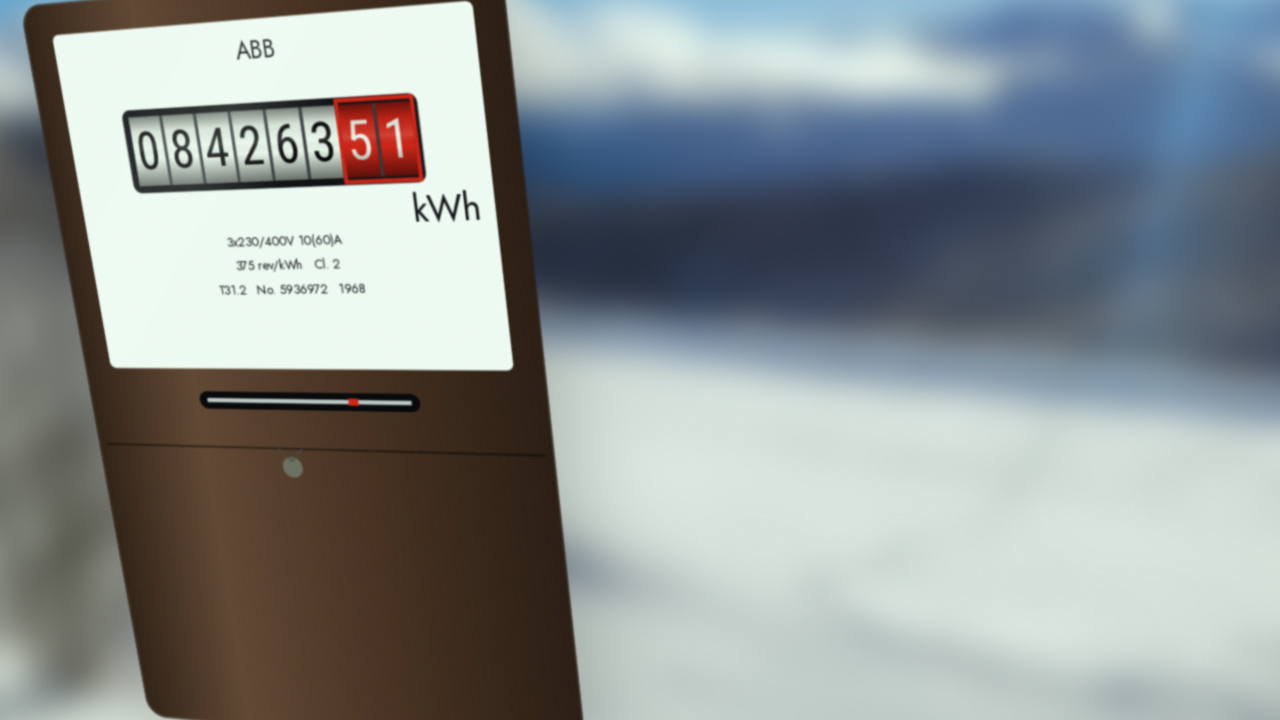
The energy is 84263.51,kWh
